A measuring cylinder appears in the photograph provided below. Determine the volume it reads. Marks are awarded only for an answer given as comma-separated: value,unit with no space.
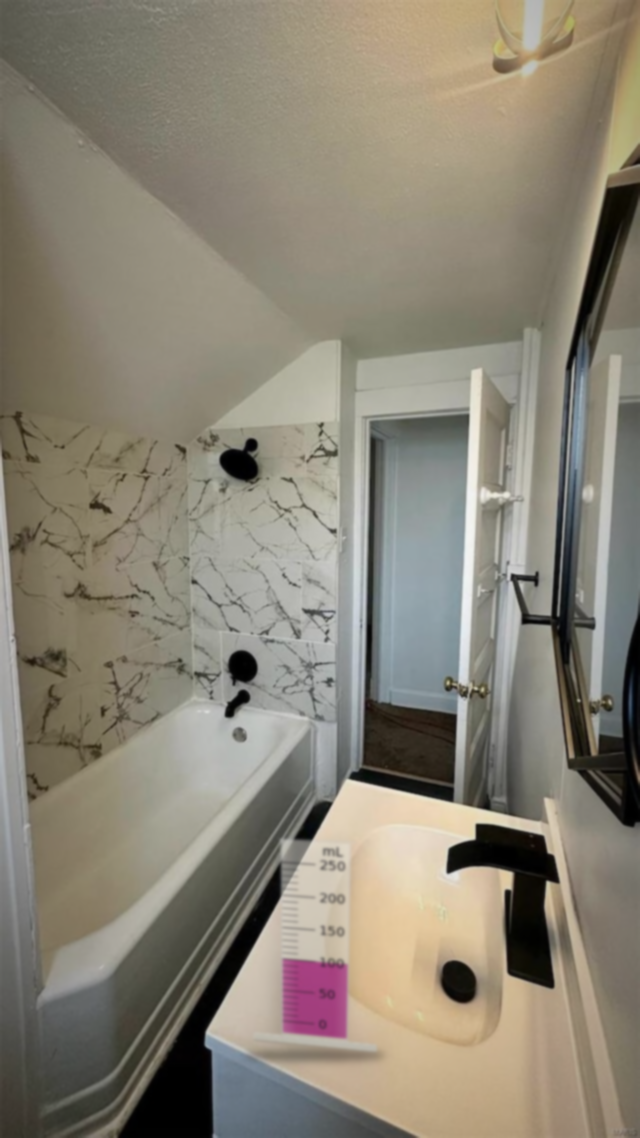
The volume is 100,mL
